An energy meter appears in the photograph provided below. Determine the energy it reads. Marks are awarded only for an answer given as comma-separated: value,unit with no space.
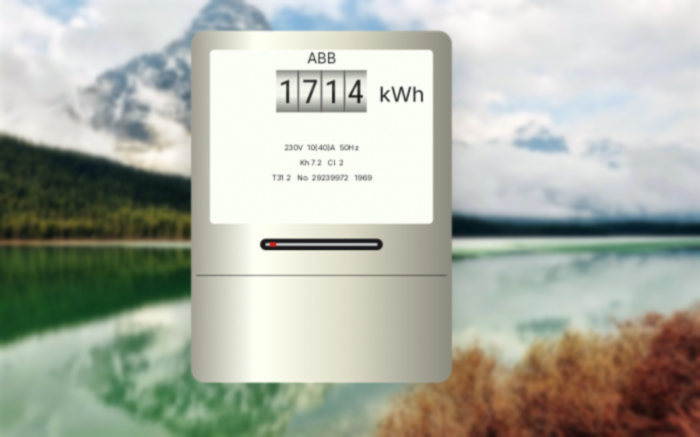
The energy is 1714,kWh
